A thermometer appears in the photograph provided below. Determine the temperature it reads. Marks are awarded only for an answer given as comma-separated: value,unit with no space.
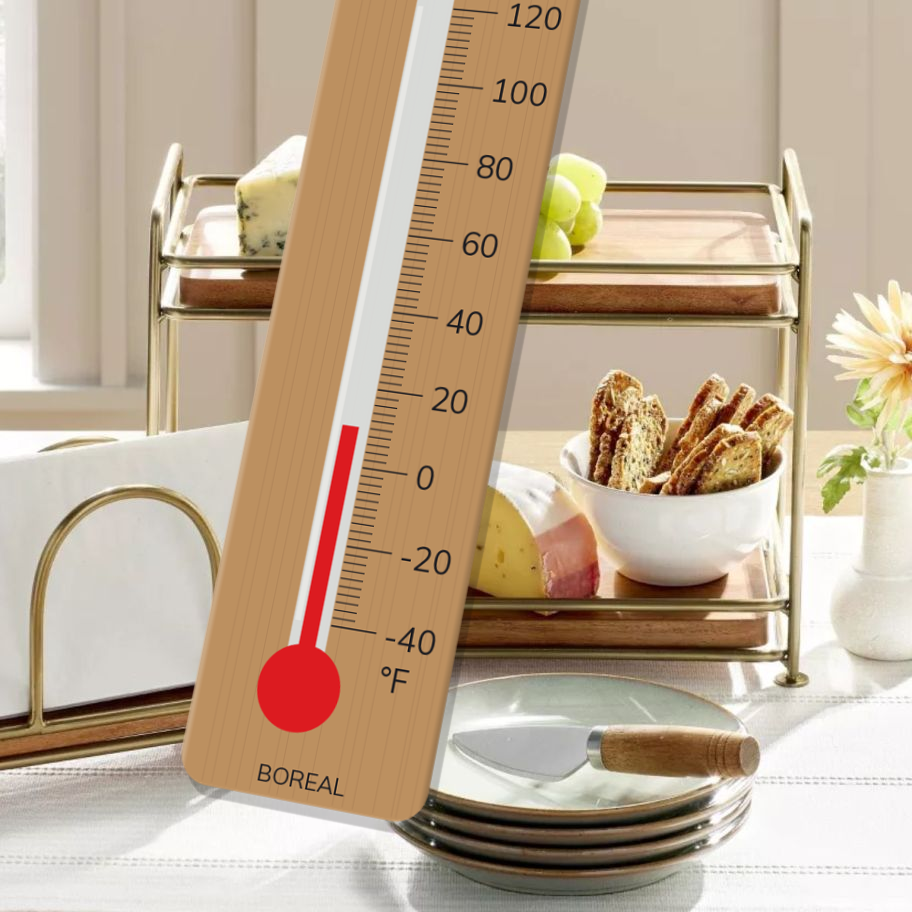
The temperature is 10,°F
